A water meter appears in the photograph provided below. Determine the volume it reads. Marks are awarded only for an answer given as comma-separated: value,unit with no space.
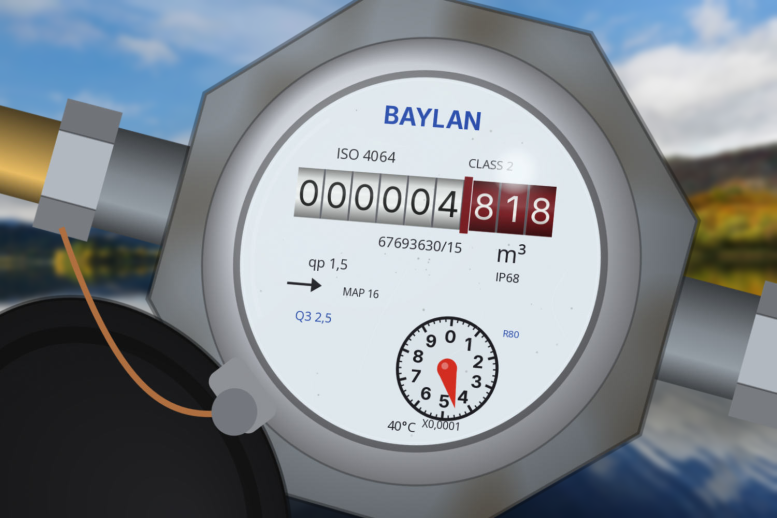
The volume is 4.8184,m³
